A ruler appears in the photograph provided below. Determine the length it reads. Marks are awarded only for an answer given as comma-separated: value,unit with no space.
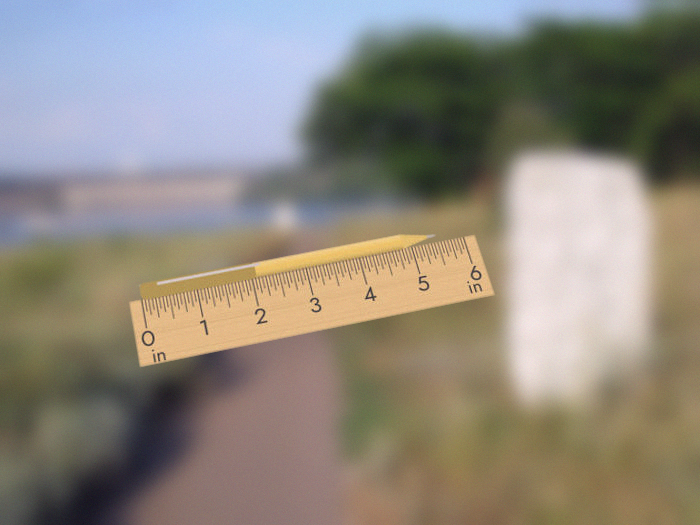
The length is 5.5,in
